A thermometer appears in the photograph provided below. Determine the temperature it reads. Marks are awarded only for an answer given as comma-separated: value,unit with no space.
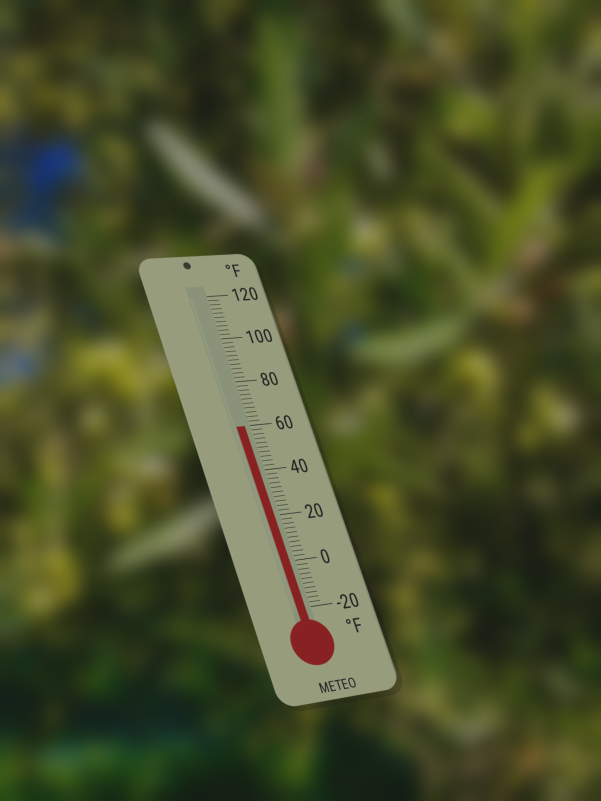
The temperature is 60,°F
